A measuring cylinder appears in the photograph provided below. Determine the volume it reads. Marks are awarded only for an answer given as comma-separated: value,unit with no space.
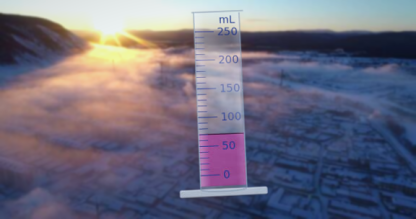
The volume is 70,mL
